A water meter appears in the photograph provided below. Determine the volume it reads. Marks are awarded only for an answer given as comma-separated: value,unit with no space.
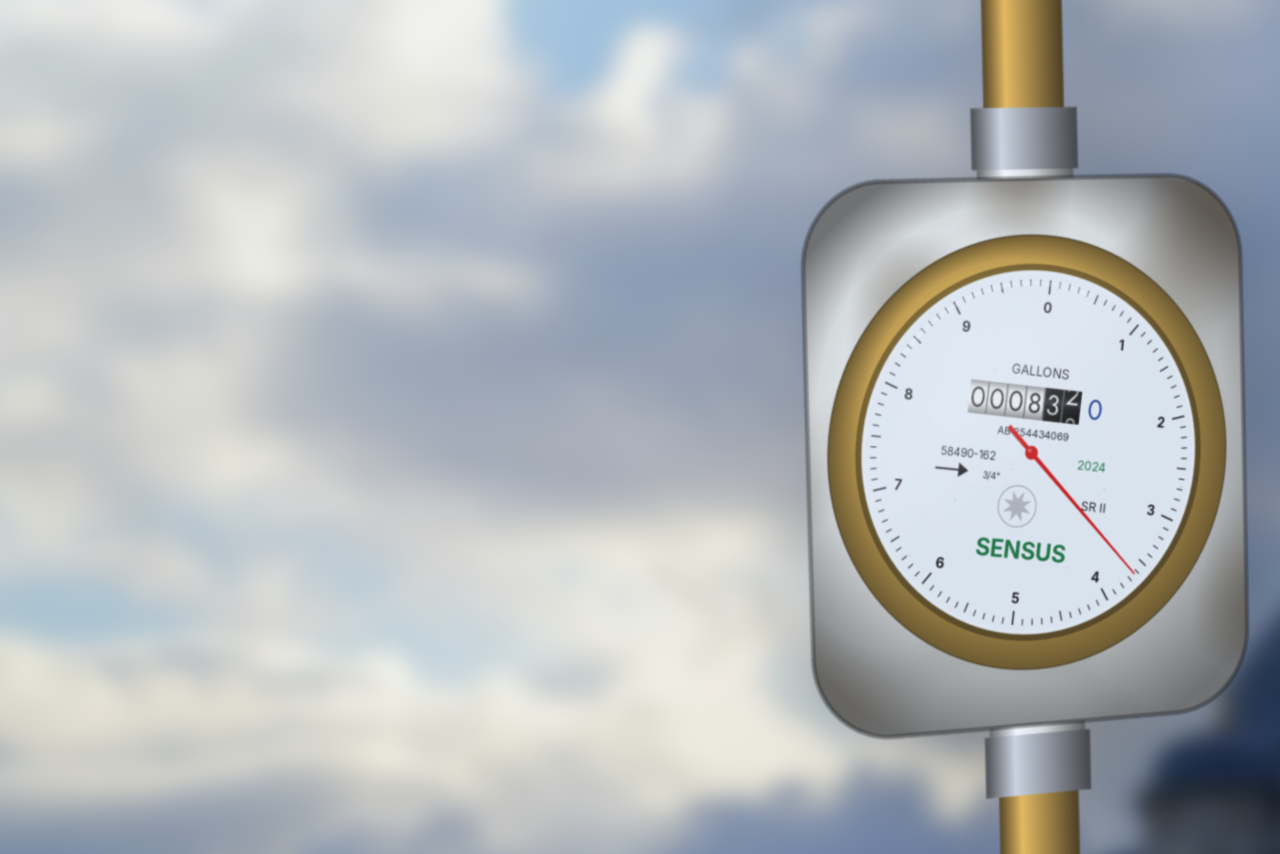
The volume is 8323.6,gal
